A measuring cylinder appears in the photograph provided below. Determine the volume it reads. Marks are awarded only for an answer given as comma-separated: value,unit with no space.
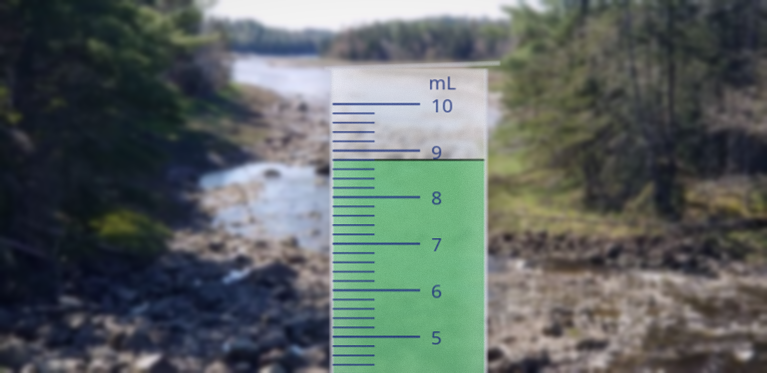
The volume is 8.8,mL
